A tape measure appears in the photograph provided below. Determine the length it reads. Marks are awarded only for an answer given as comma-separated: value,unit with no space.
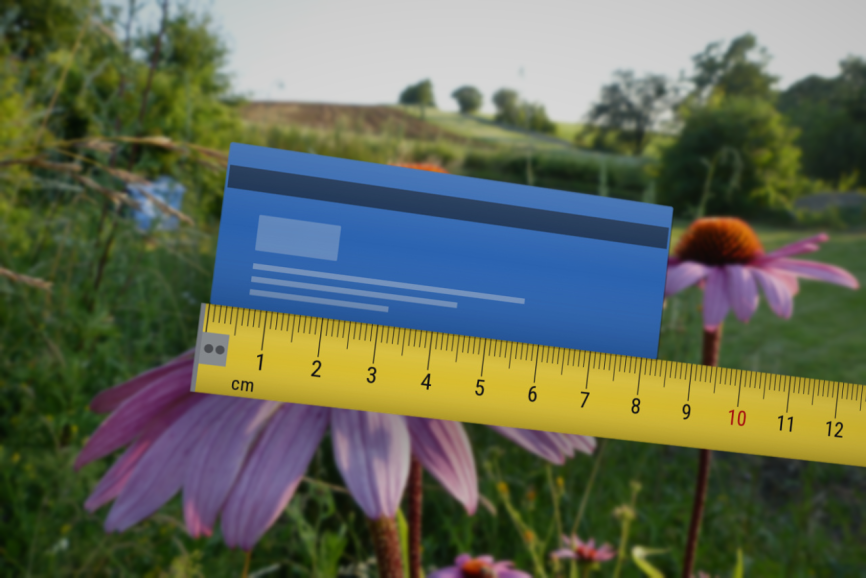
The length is 8.3,cm
